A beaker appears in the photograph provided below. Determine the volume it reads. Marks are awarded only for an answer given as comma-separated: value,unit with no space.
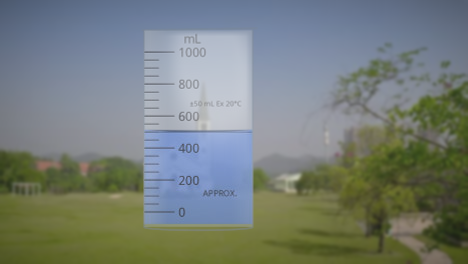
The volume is 500,mL
